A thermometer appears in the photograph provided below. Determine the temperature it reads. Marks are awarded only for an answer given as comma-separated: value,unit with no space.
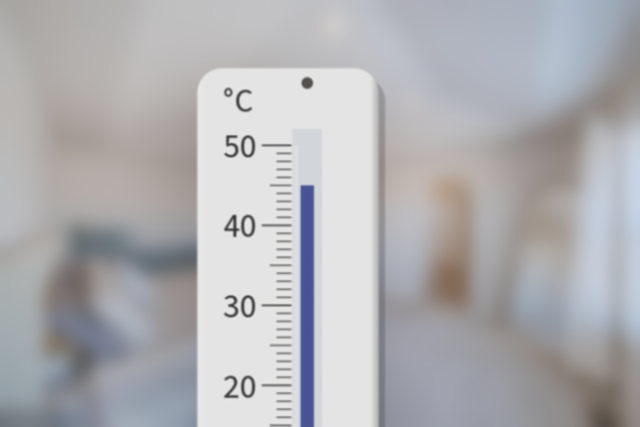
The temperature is 45,°C
